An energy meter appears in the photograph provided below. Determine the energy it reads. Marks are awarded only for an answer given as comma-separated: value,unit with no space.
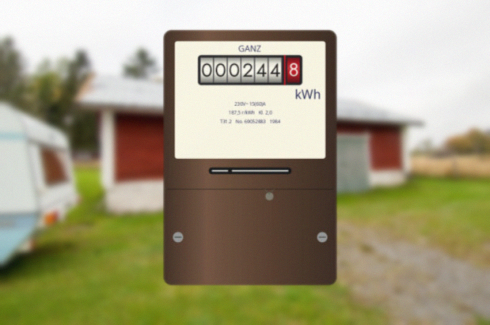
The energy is 244.8,kWh
